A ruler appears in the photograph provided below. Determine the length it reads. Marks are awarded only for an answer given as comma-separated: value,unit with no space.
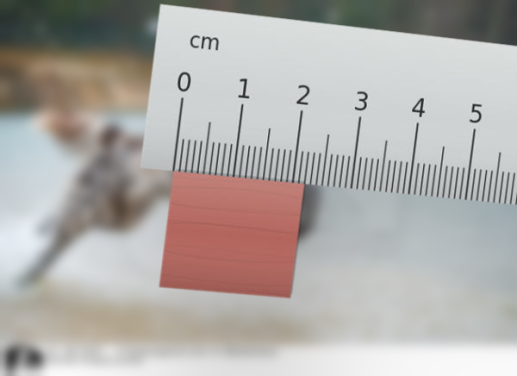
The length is 2.2,cm
